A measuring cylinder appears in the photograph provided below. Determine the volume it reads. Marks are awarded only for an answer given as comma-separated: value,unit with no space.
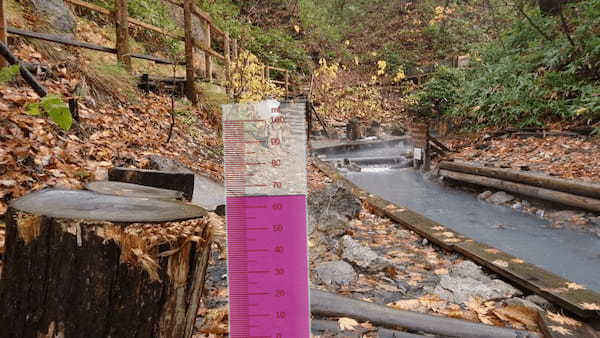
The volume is 65,mL
